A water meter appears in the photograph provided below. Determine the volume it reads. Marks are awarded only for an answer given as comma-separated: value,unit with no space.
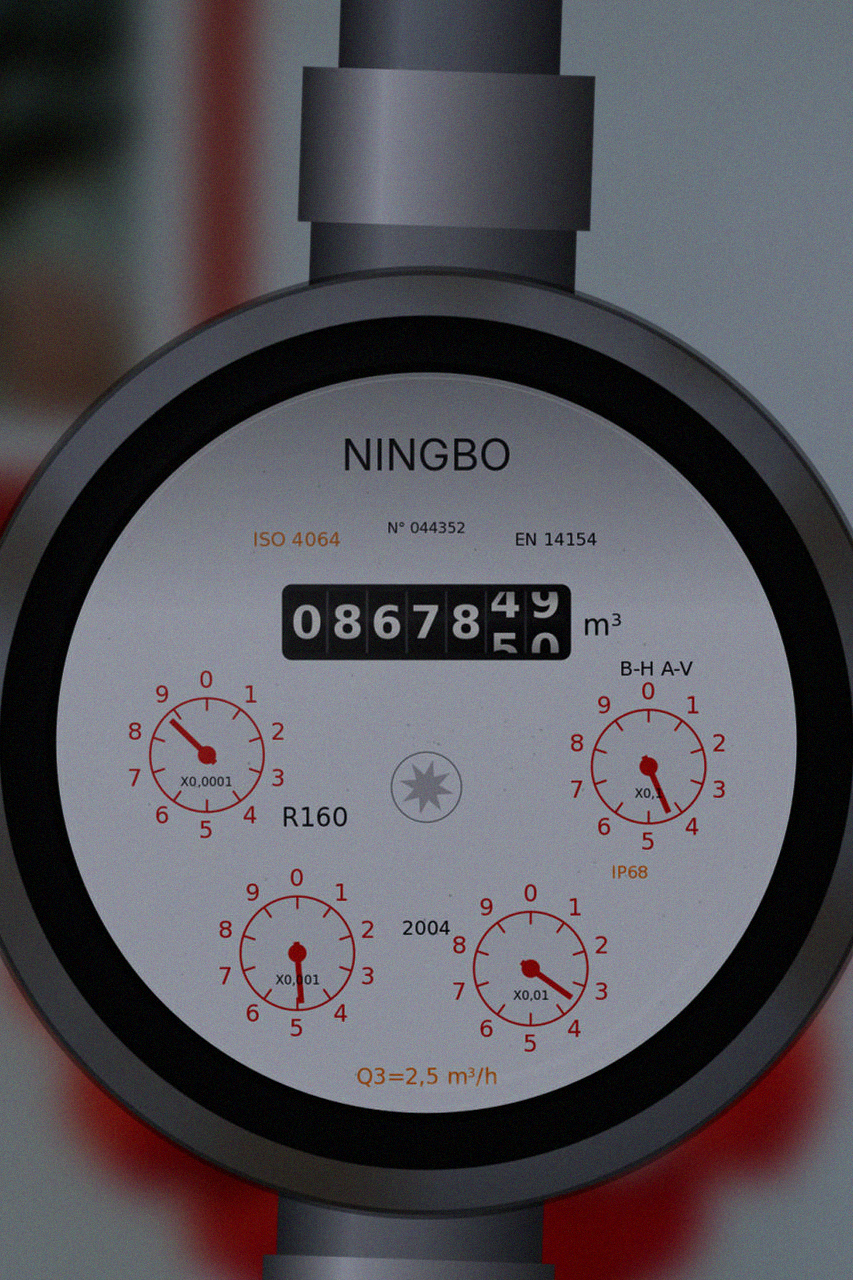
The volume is 867849.4348,m³
